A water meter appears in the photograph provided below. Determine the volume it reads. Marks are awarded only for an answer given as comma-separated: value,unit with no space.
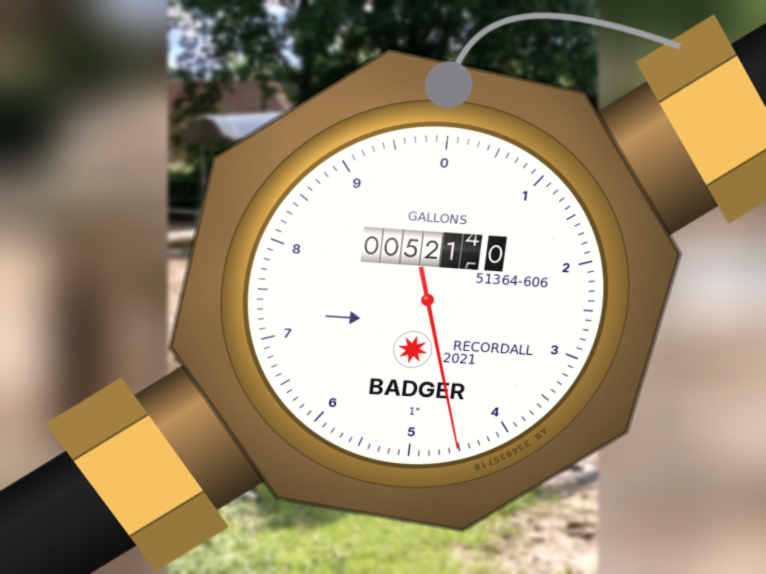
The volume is 52144.5,gal
